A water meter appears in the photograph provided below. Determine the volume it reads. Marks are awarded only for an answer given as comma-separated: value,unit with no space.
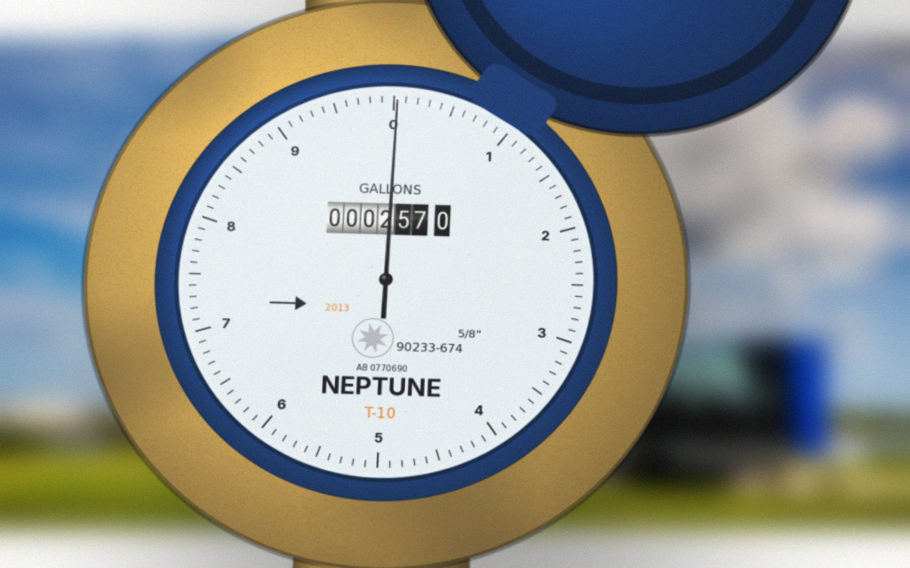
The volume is 2570.0,gal
